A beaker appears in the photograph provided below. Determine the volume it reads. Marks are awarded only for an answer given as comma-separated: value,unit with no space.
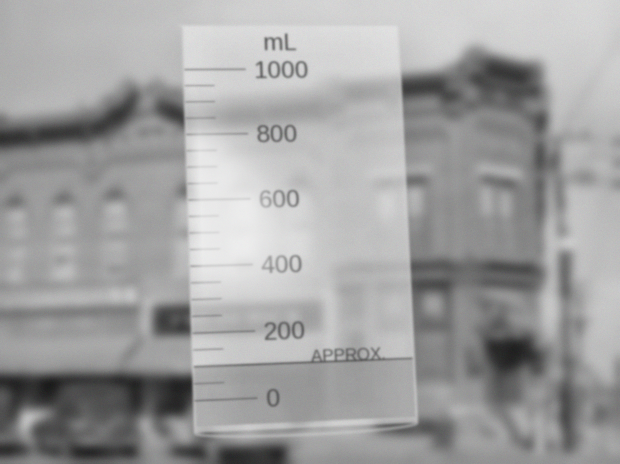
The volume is 100,mL
